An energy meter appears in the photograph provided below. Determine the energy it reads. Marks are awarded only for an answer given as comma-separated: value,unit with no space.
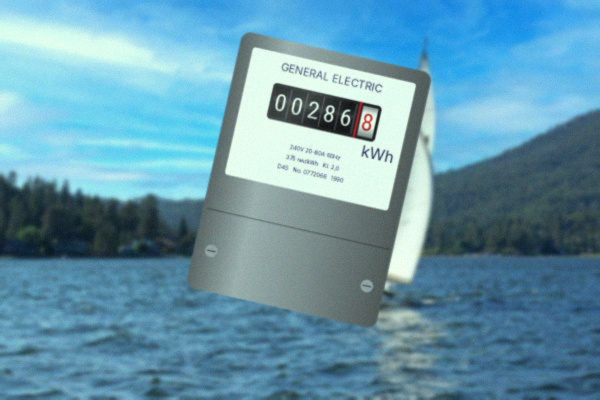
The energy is 286.8,kWh
